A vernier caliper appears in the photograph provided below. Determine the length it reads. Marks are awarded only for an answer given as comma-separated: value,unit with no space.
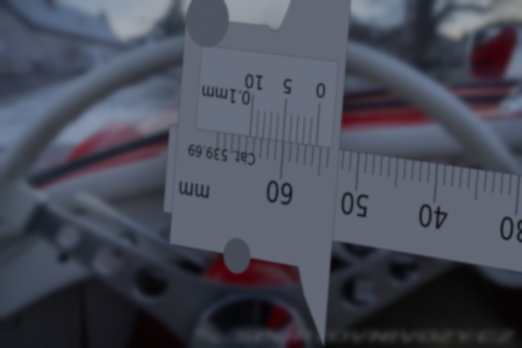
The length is 55.6,mm
